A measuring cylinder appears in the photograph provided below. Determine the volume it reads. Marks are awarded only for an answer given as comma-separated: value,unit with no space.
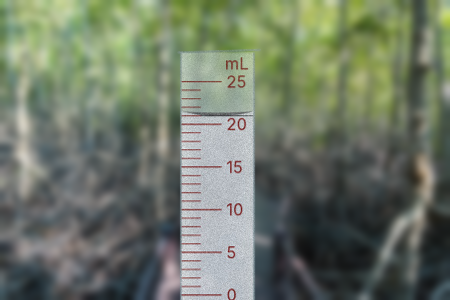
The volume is 21,mL
